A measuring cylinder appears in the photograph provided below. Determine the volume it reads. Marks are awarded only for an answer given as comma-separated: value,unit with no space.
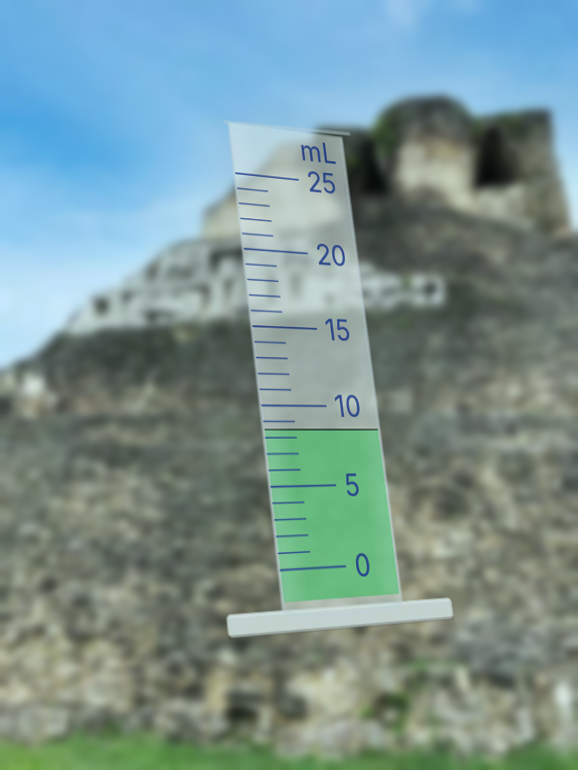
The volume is 8.5,mL
